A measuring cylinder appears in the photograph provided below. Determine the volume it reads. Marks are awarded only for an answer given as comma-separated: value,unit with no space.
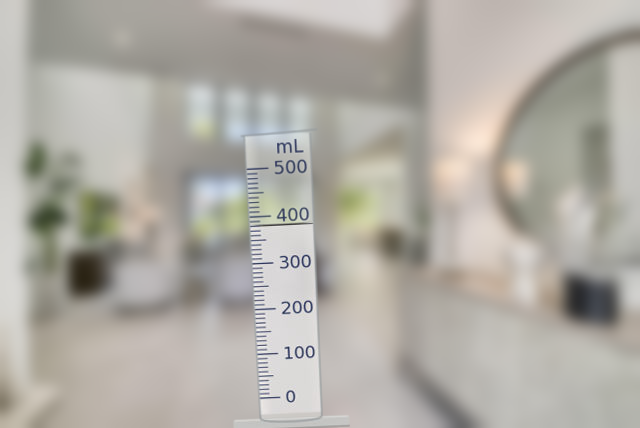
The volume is 380,mL
